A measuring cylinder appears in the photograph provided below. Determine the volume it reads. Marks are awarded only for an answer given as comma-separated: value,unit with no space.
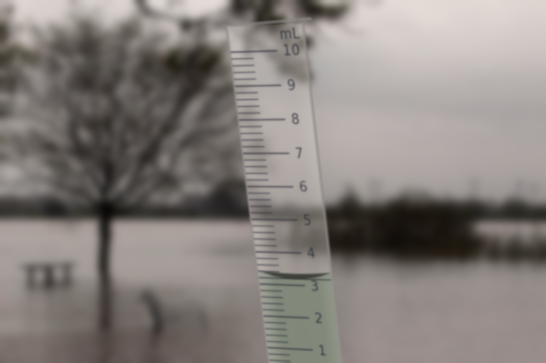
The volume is 3.2,mL
